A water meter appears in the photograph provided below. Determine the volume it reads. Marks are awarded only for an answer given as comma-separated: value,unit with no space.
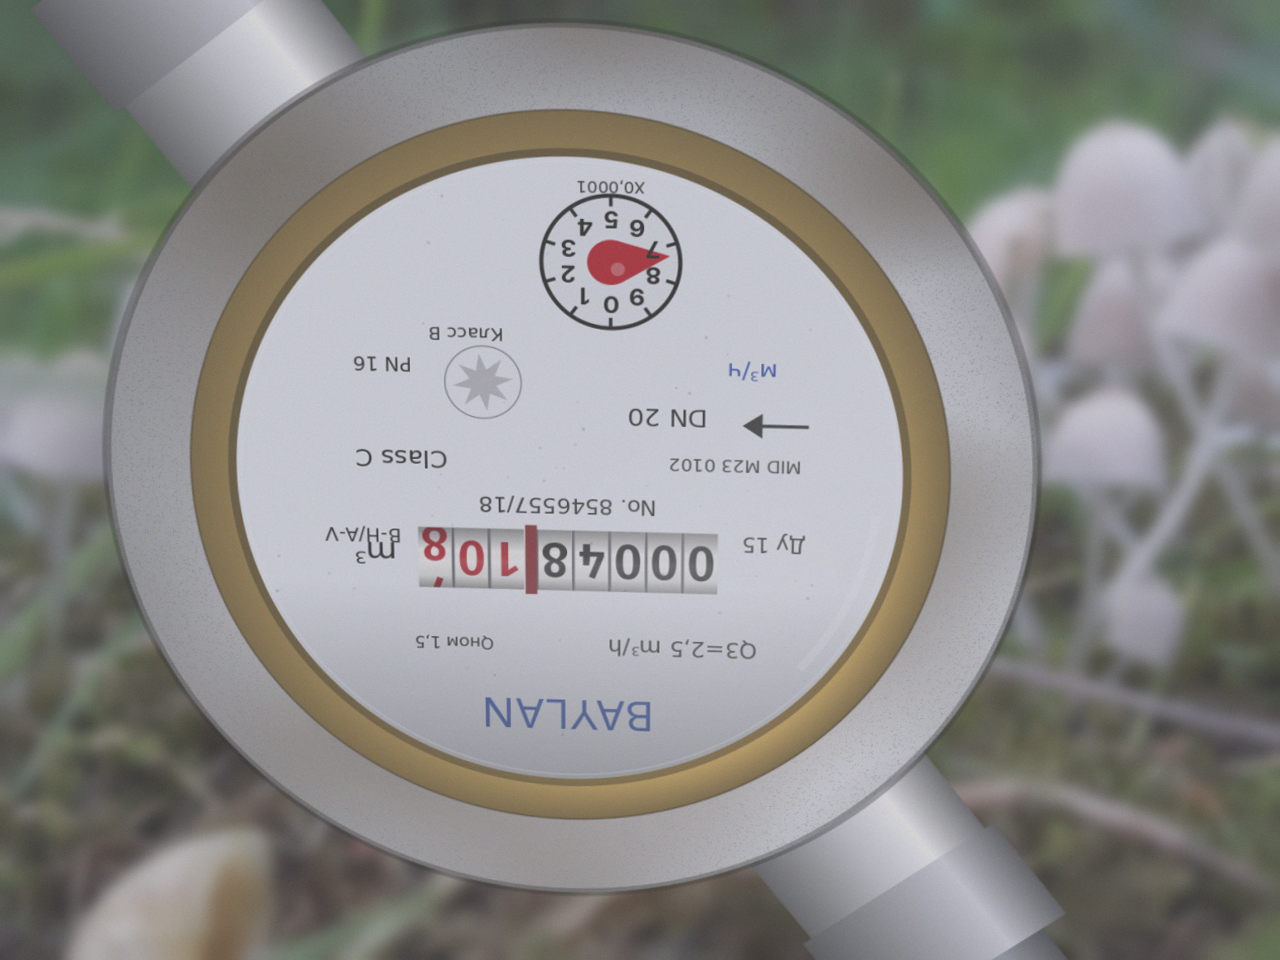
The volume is 48.1077,m³
